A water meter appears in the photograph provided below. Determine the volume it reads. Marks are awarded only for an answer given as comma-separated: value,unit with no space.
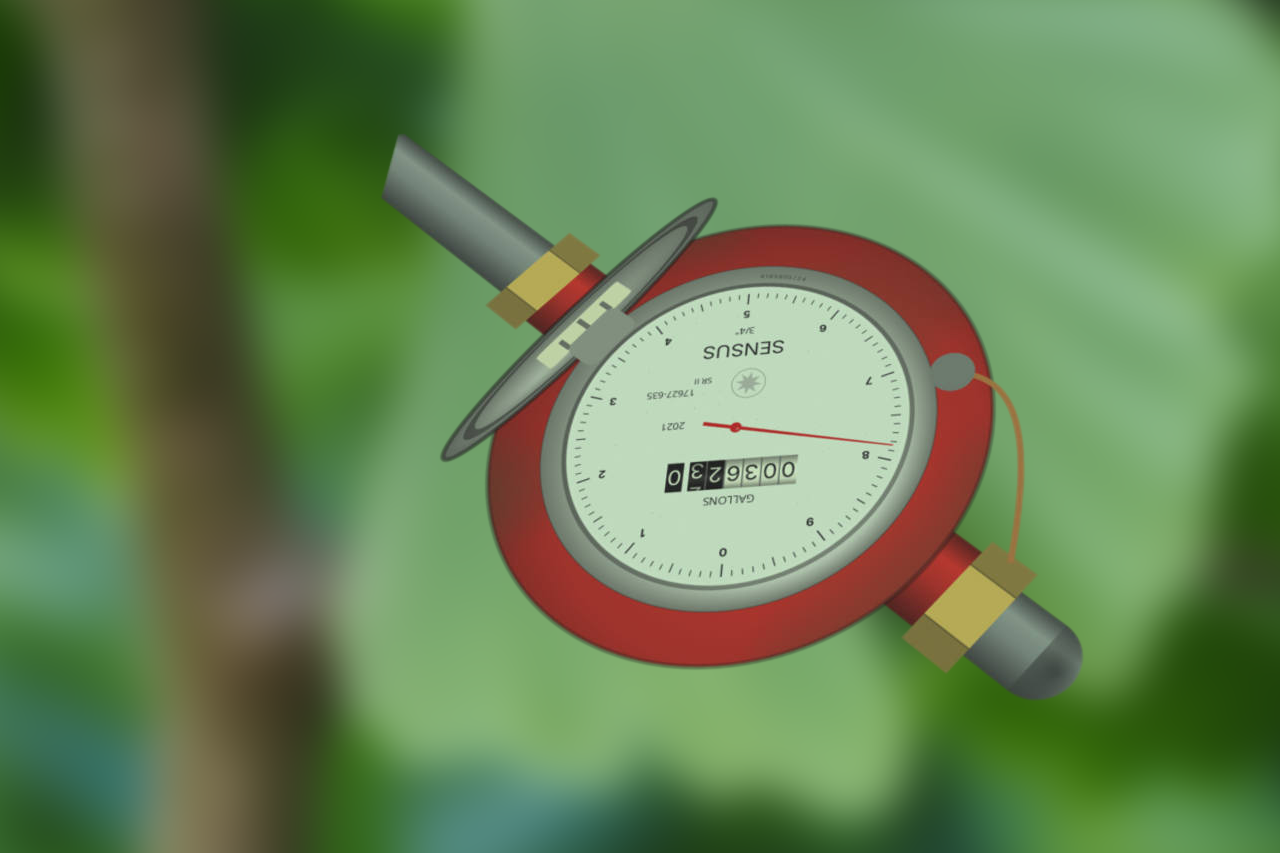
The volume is 36227.8,gal
